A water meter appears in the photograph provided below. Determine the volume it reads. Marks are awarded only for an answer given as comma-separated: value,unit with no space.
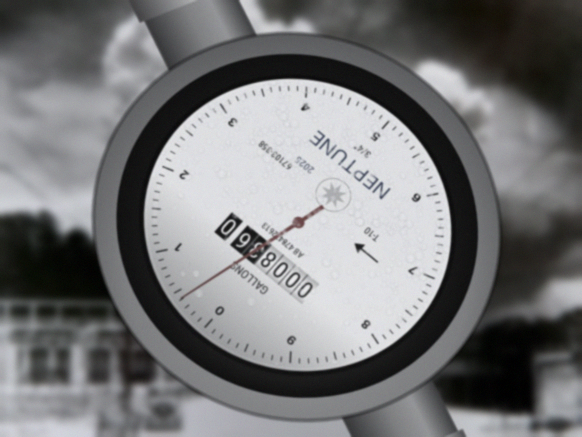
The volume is 8360.4,gal
